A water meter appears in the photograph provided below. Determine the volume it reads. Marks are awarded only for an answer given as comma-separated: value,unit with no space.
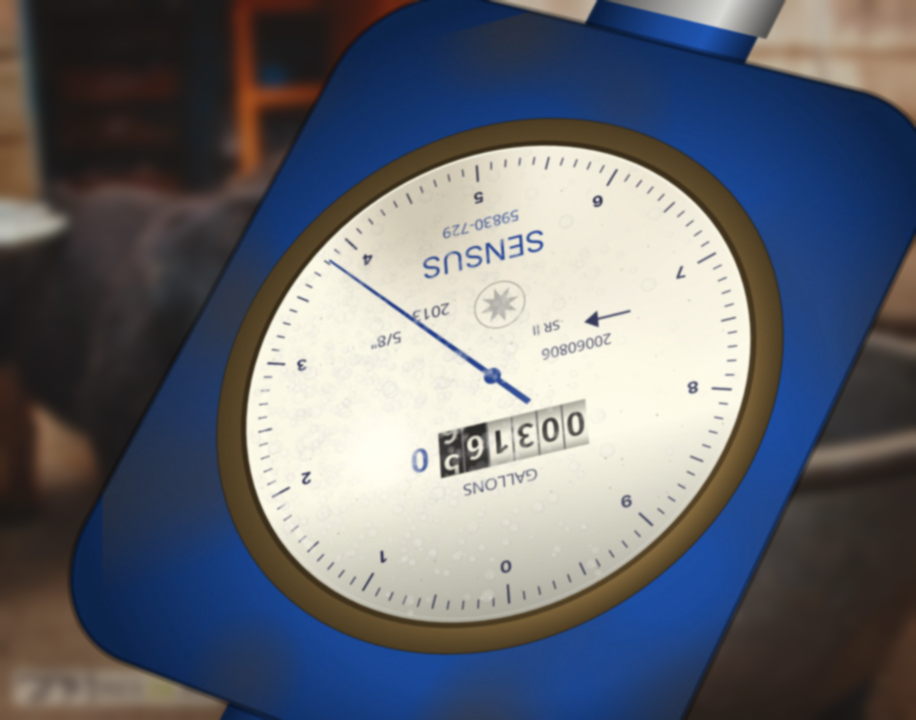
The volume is 31653.8,gal
